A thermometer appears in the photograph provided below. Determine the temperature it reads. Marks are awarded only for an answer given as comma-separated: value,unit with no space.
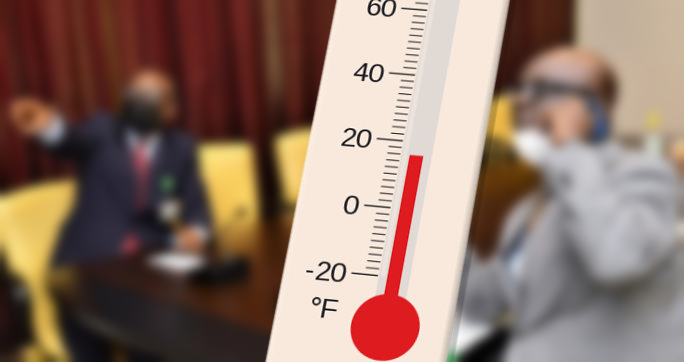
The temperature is 16,°F
